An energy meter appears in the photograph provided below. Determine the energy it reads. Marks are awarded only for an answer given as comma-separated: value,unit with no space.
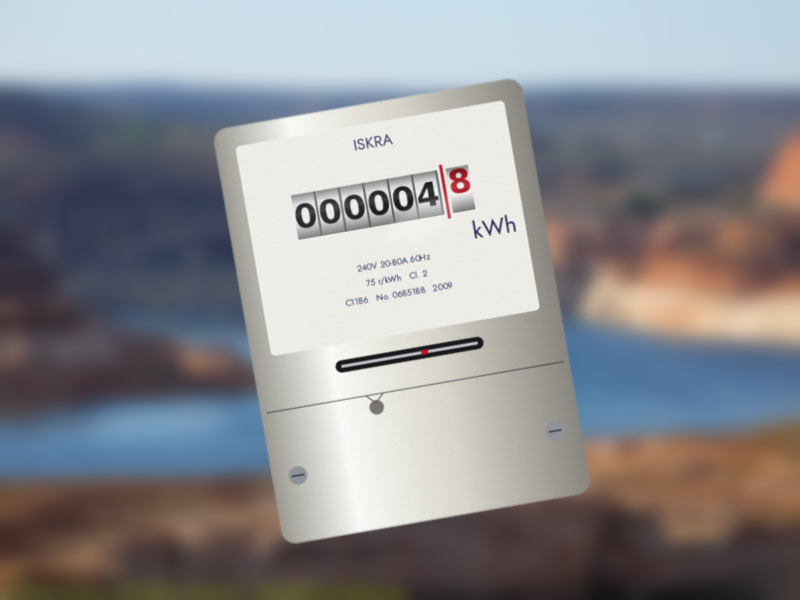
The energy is 4.8,kWh
